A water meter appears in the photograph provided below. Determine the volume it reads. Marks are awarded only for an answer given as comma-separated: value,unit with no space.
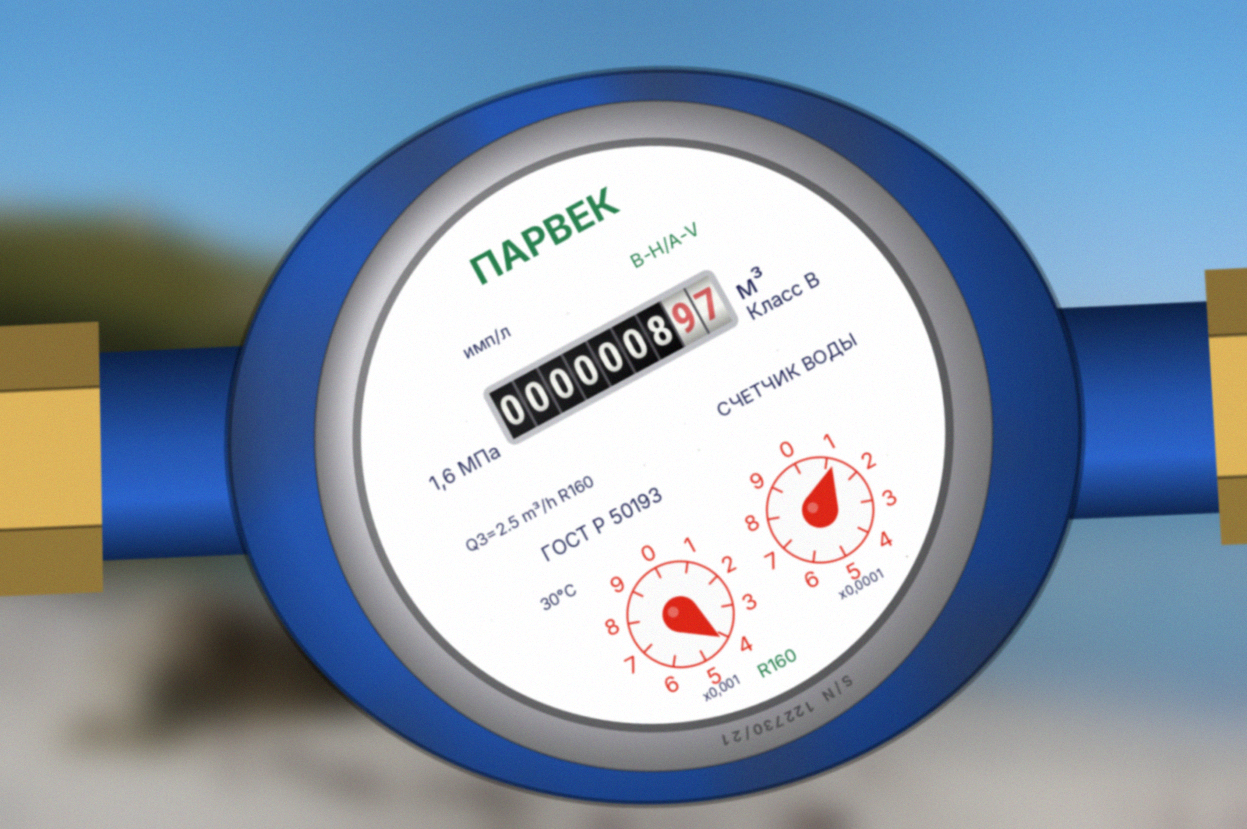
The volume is 8.9741,m³
